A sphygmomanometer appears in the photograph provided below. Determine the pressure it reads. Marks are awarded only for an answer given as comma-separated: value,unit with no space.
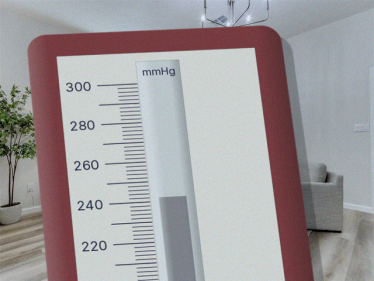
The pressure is 242,mmHg
